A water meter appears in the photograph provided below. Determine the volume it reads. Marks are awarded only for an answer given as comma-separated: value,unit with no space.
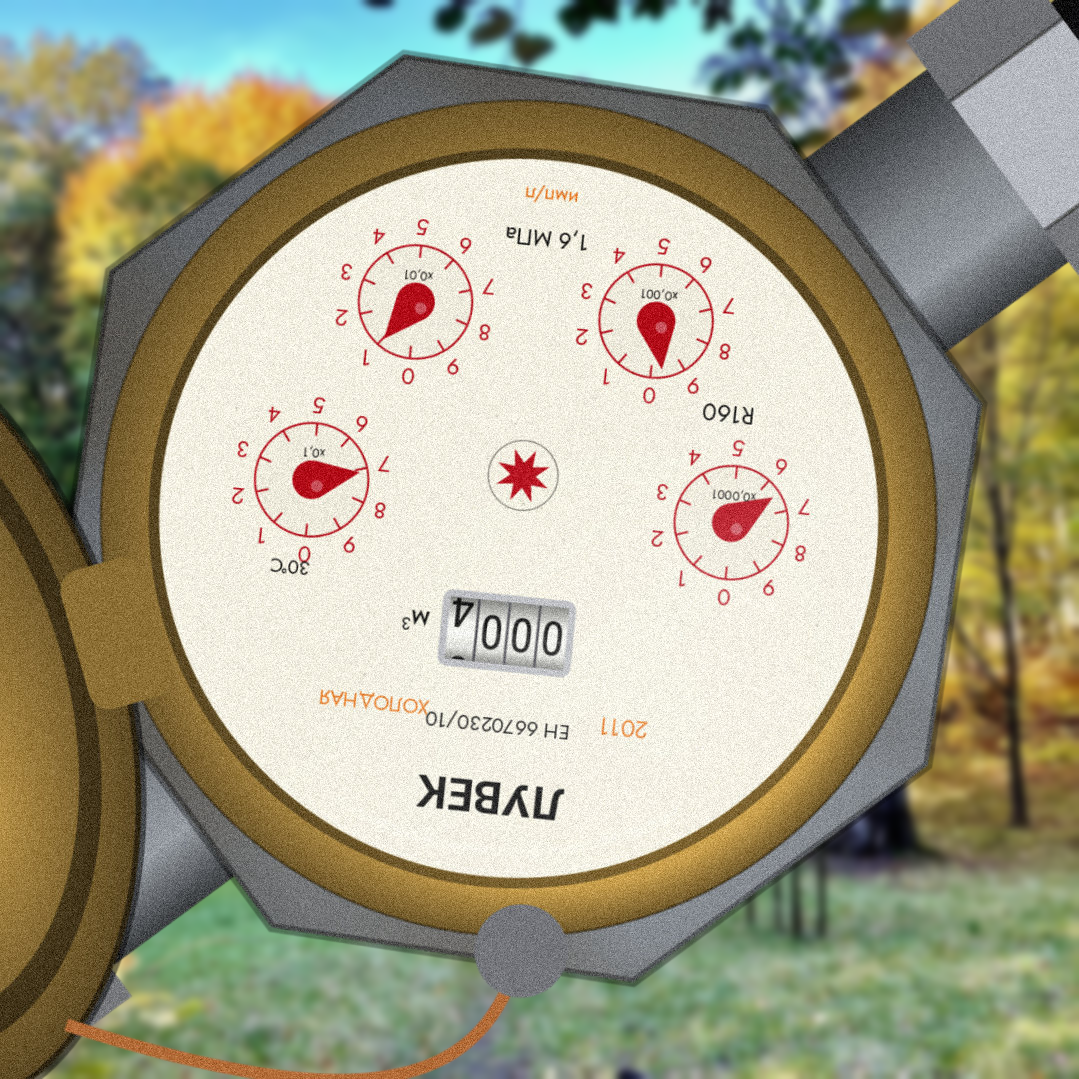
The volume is 3.7096,m³
